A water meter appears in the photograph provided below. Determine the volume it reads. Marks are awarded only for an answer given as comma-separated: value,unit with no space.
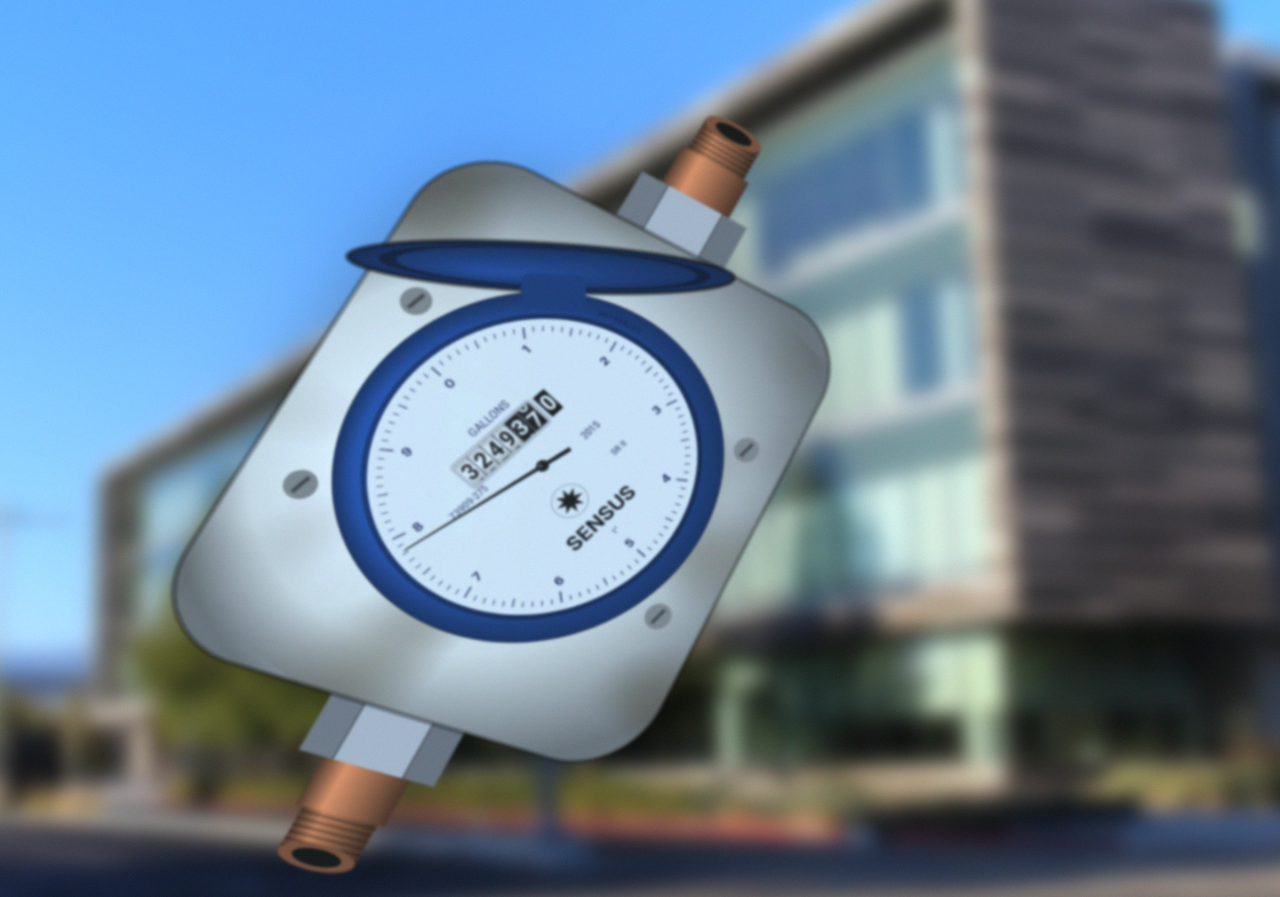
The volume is 3249367.8,gal
